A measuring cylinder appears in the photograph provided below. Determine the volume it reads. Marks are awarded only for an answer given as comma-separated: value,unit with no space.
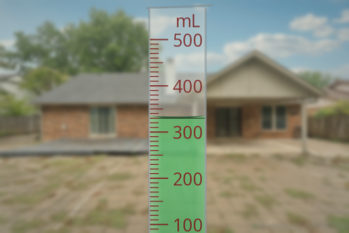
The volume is 330,mL
